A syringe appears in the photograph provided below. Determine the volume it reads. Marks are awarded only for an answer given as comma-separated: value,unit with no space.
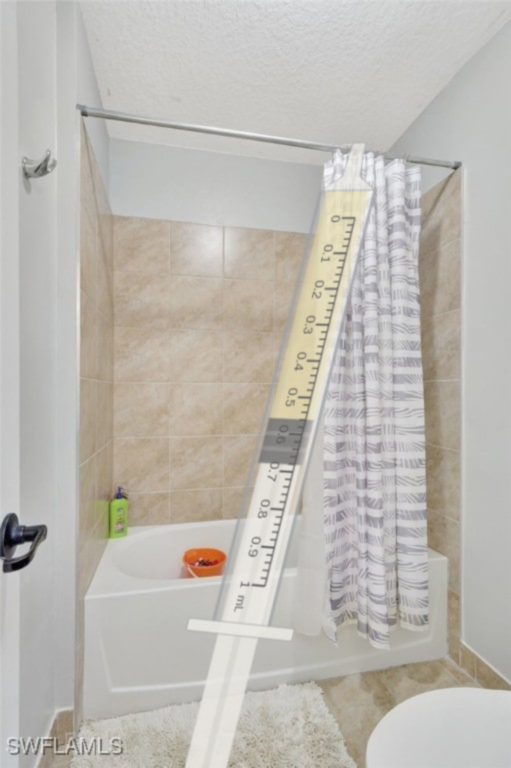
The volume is 0.56,mL
